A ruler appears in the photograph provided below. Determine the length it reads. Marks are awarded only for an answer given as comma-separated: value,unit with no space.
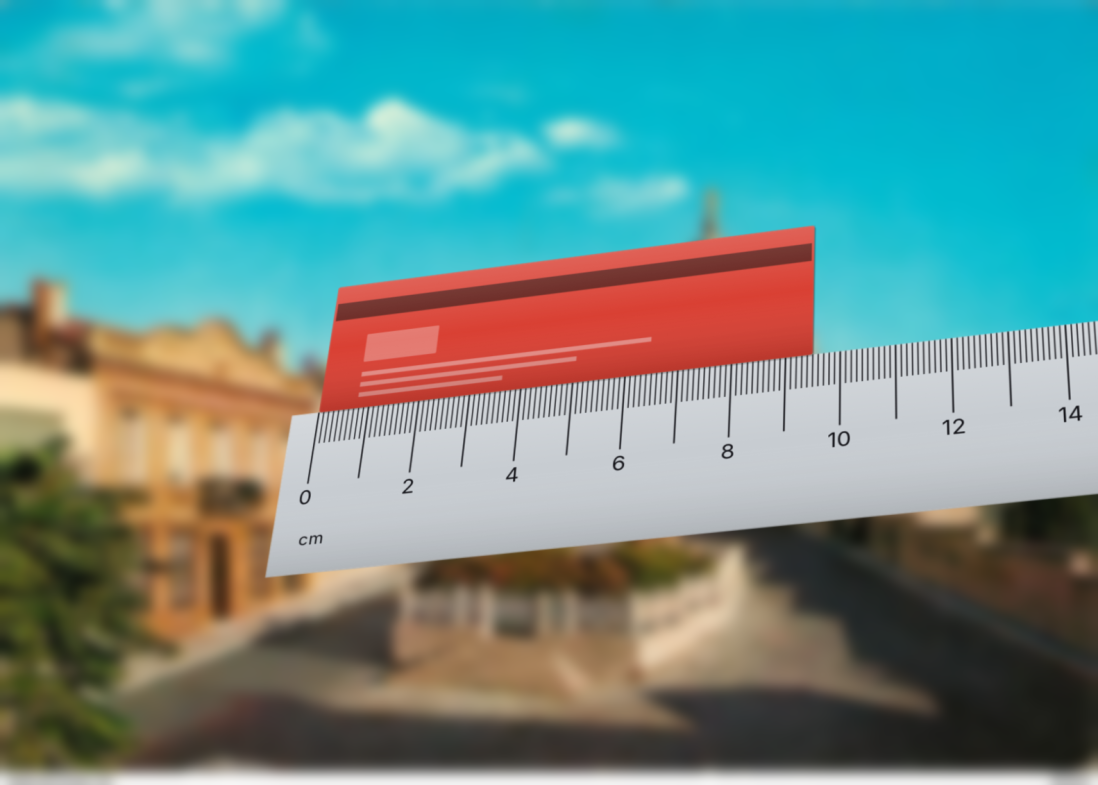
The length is 9.5,cm
